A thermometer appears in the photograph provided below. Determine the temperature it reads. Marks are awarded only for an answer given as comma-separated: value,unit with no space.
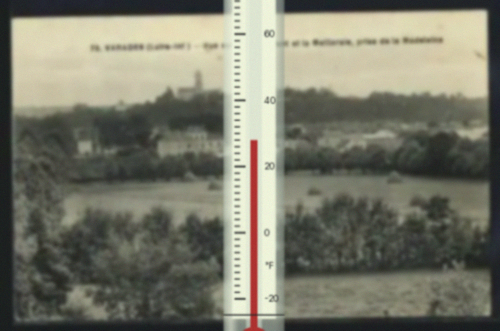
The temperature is 28,°F
